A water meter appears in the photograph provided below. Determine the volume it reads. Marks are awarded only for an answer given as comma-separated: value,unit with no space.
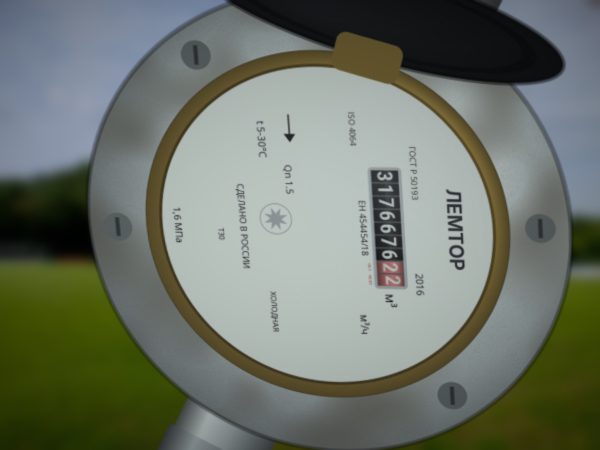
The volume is 3176676.22,m³
